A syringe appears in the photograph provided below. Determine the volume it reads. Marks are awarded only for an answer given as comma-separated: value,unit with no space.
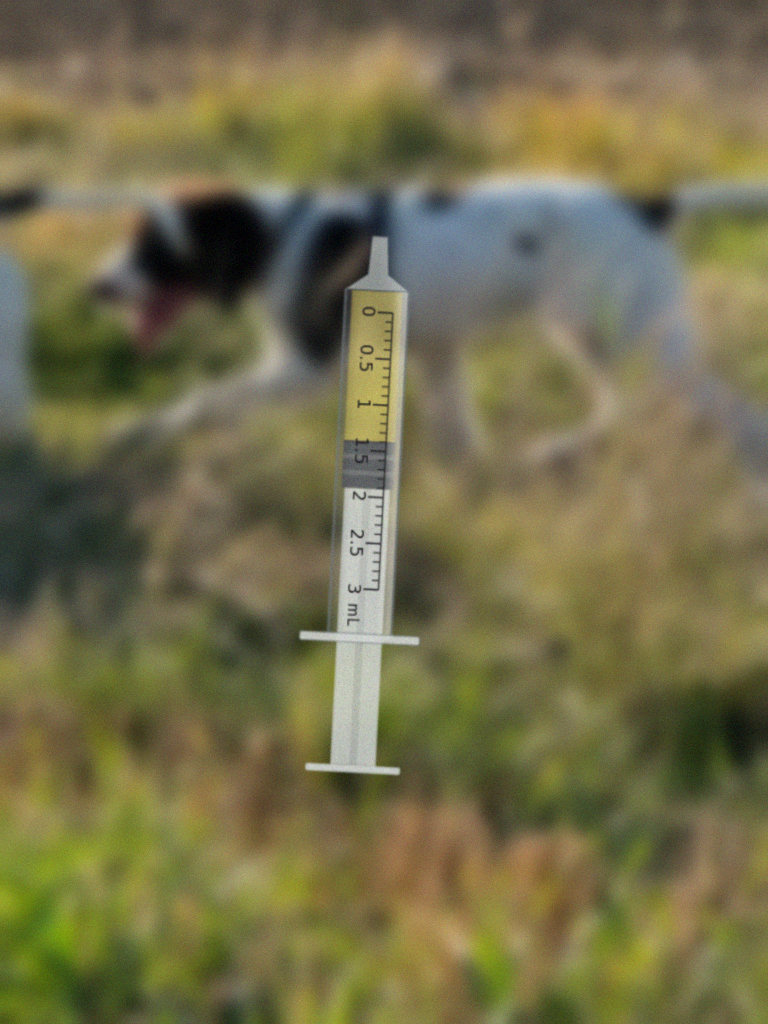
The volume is 1.4,mL
